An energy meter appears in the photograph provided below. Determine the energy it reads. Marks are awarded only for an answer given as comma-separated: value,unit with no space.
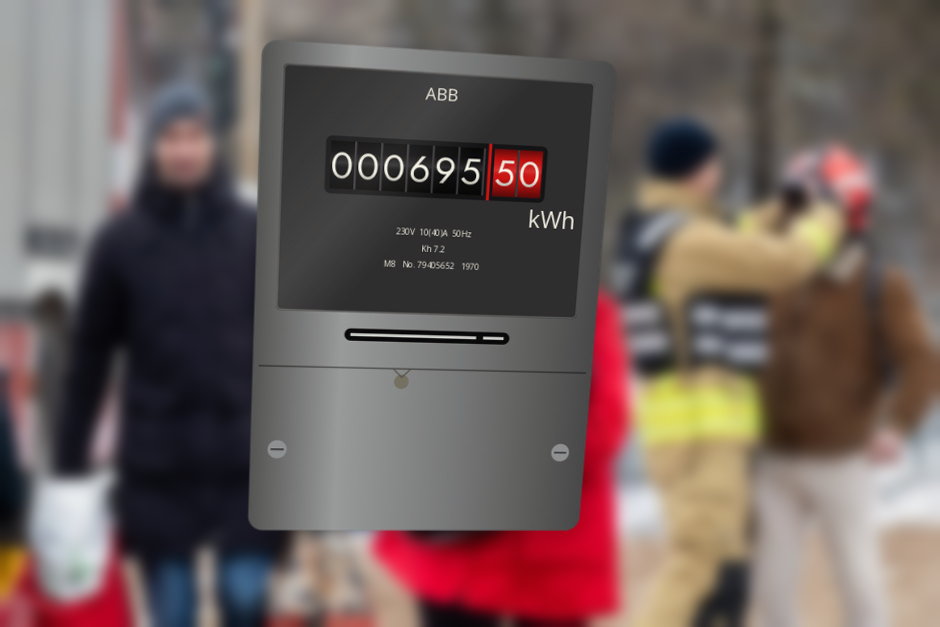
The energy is 695.50,kWh
